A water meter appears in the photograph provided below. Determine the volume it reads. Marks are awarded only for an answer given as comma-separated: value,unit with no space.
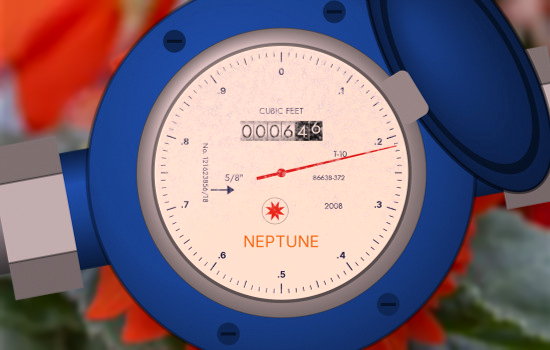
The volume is 646.21,ft³
